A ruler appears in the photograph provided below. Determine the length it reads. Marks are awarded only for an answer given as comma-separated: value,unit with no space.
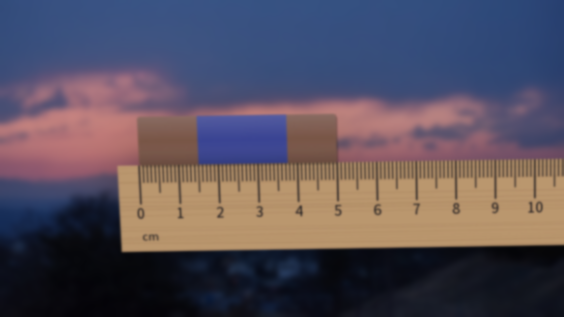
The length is 5,cm
